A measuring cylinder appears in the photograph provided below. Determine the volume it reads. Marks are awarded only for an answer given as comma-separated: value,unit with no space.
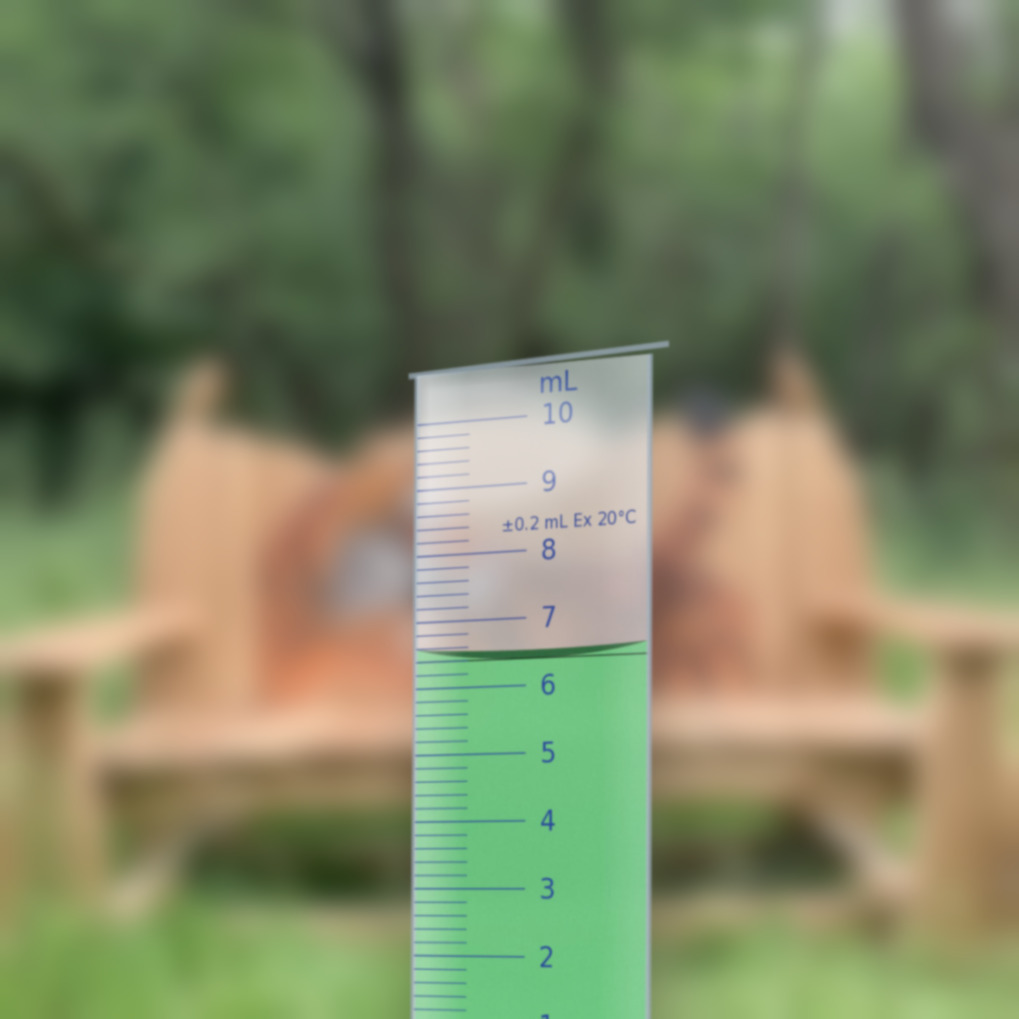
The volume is 6.4,mL
